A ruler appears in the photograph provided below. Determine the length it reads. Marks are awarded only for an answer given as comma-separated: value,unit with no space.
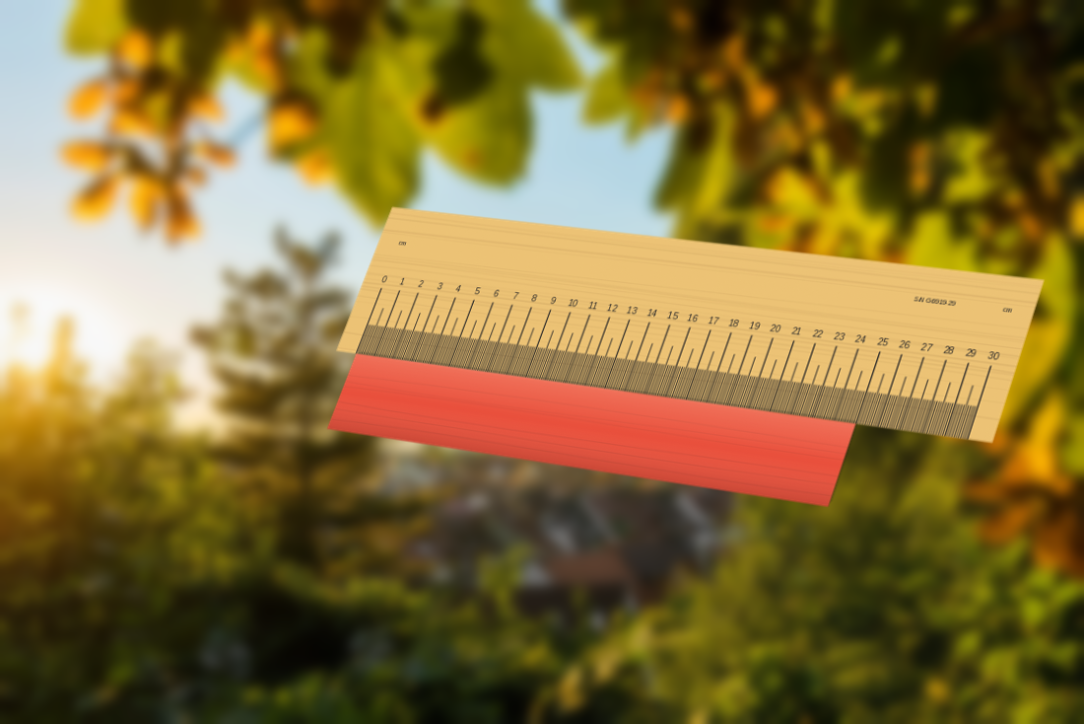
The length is 25,cm
